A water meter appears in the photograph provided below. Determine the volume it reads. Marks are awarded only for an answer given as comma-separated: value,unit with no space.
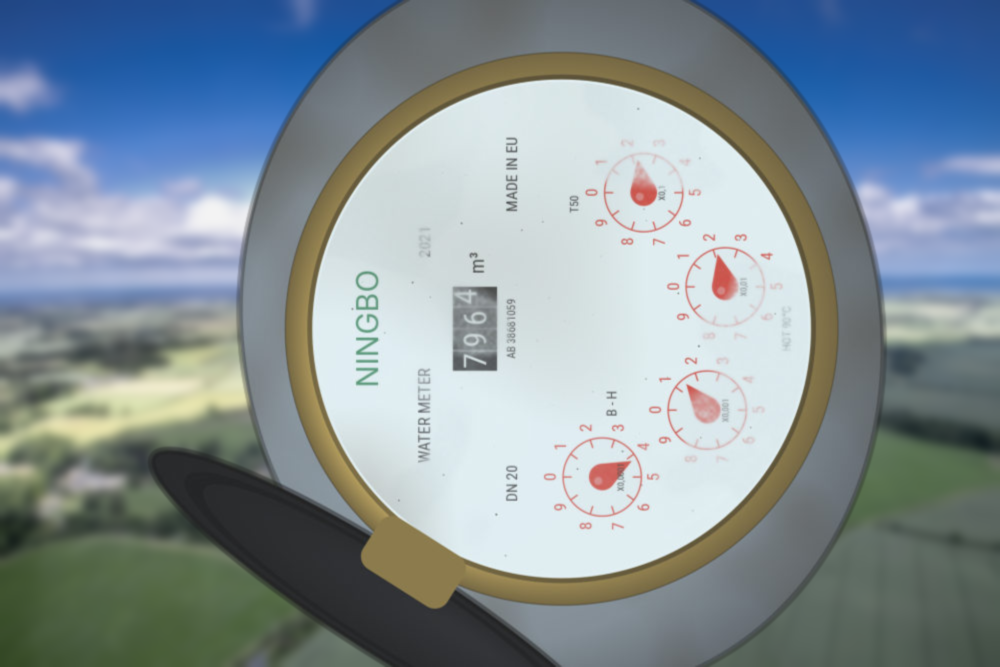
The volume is 7964.2214,m³
